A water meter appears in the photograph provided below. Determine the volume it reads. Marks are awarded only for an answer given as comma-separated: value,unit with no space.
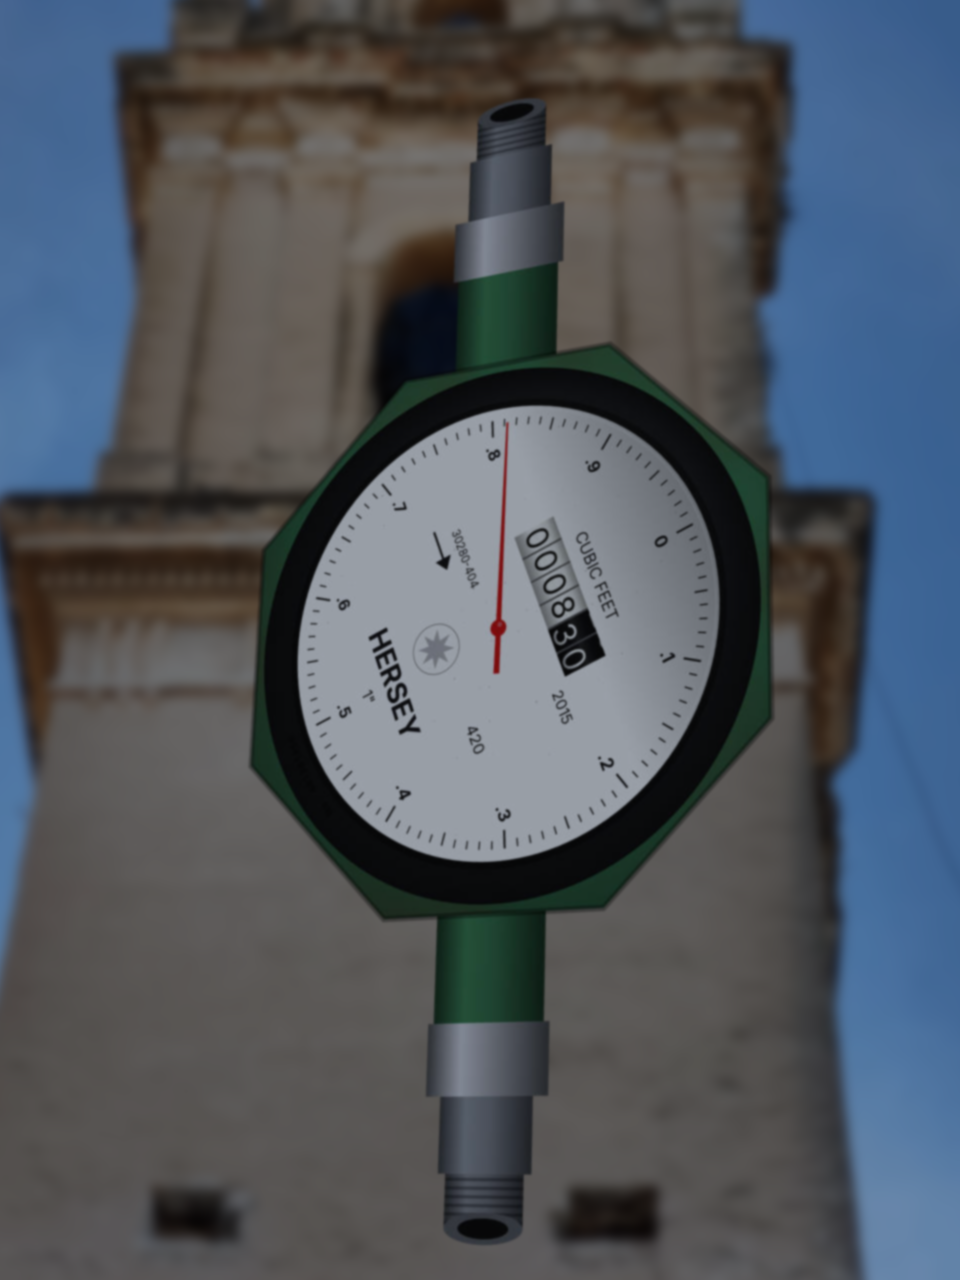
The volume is 829.81,ft³
